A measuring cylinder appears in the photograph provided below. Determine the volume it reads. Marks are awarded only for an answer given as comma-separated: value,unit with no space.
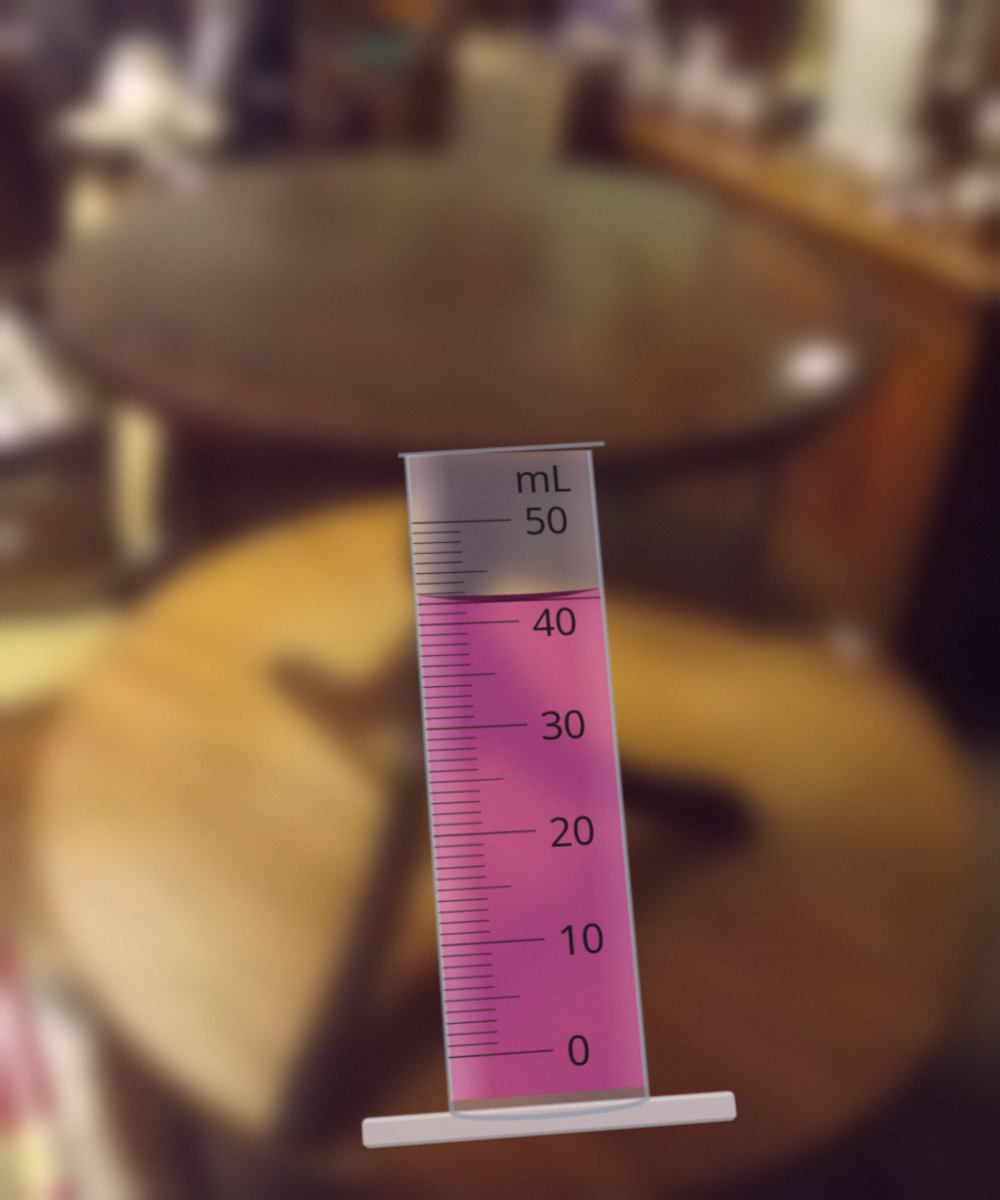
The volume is 42,mL
